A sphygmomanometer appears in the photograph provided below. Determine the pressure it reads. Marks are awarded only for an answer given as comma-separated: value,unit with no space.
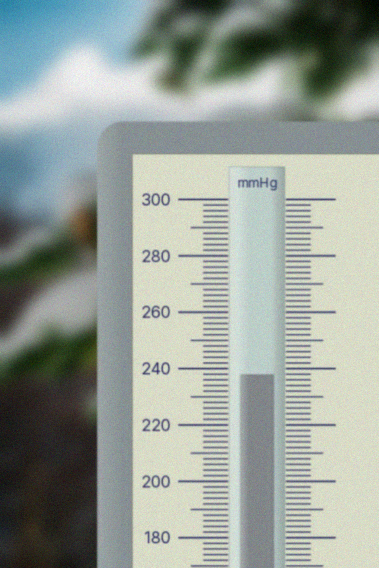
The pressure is 238,mmHg
